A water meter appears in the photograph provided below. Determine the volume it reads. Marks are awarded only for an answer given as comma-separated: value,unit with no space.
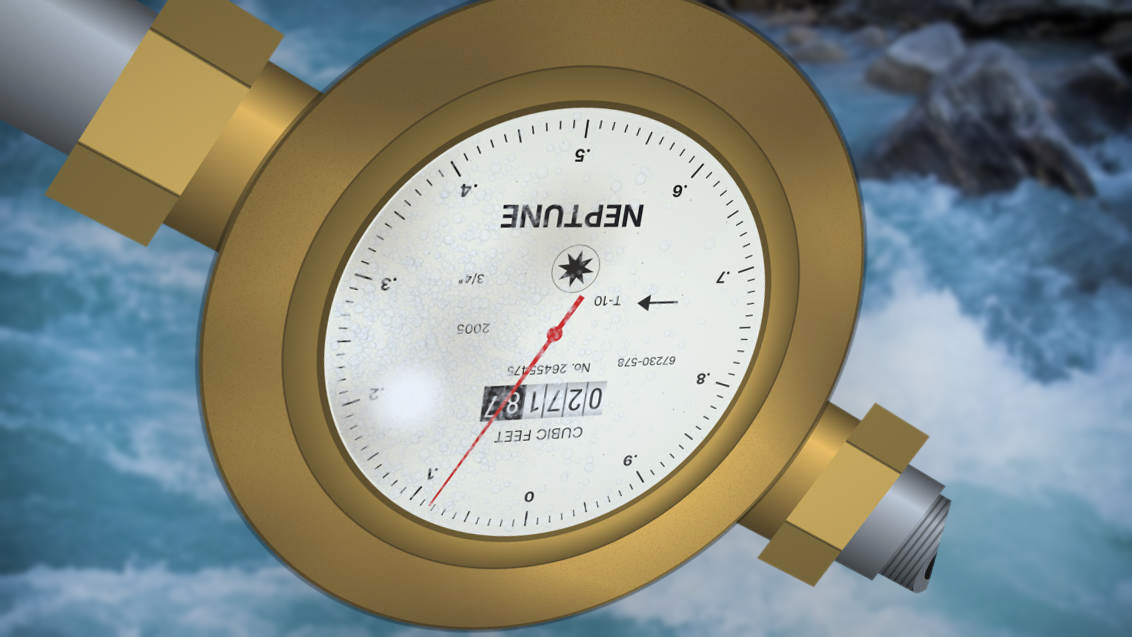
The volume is 27187.08,ft³
